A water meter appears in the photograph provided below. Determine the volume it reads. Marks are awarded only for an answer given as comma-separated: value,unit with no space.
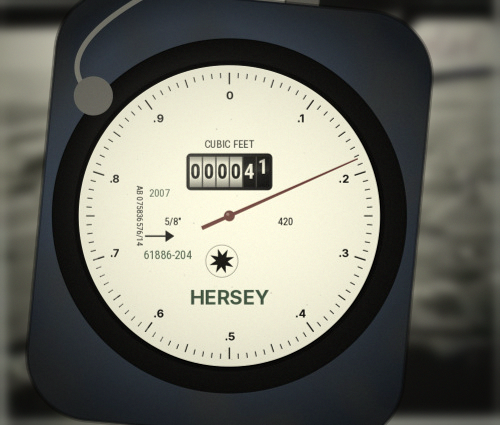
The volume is 41.18,ft³
